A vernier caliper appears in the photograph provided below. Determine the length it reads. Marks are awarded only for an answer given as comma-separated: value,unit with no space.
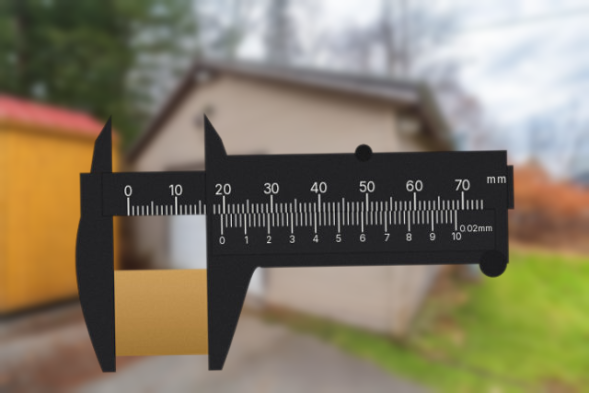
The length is 19.5,mm
